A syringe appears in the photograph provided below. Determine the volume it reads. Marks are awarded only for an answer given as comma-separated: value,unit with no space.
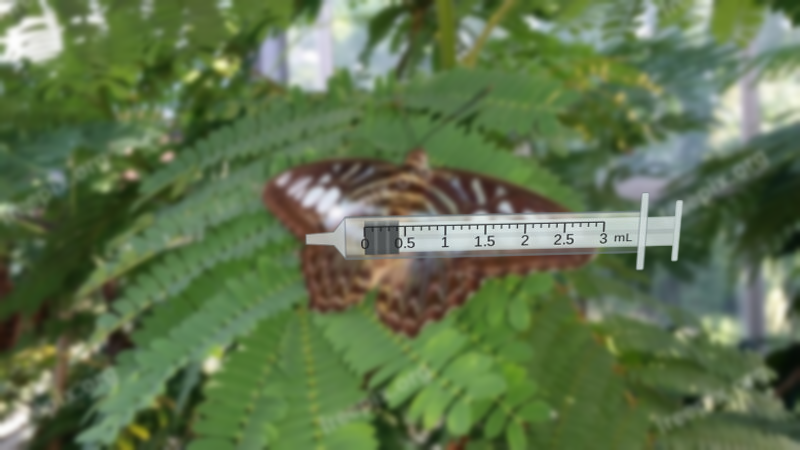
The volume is 0,mL
